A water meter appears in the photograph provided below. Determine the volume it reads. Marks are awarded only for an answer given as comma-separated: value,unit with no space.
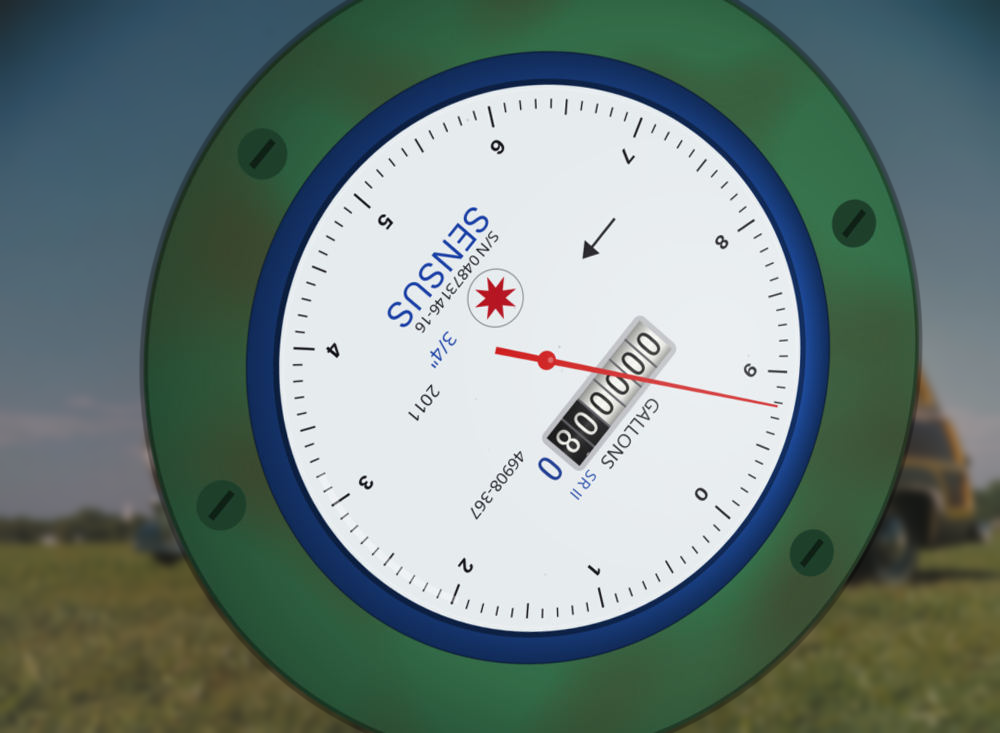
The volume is 79.2,gal
